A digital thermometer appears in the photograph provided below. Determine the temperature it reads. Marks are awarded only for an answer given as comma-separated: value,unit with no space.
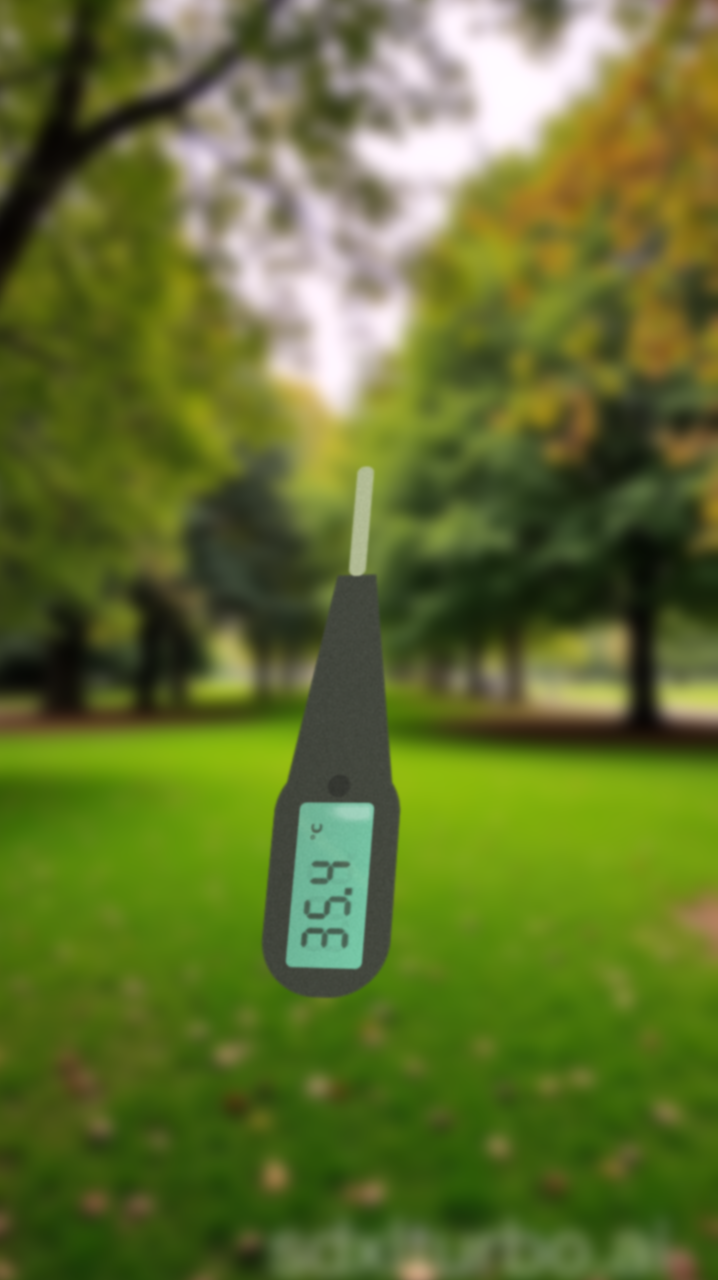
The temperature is 35.4,°C
